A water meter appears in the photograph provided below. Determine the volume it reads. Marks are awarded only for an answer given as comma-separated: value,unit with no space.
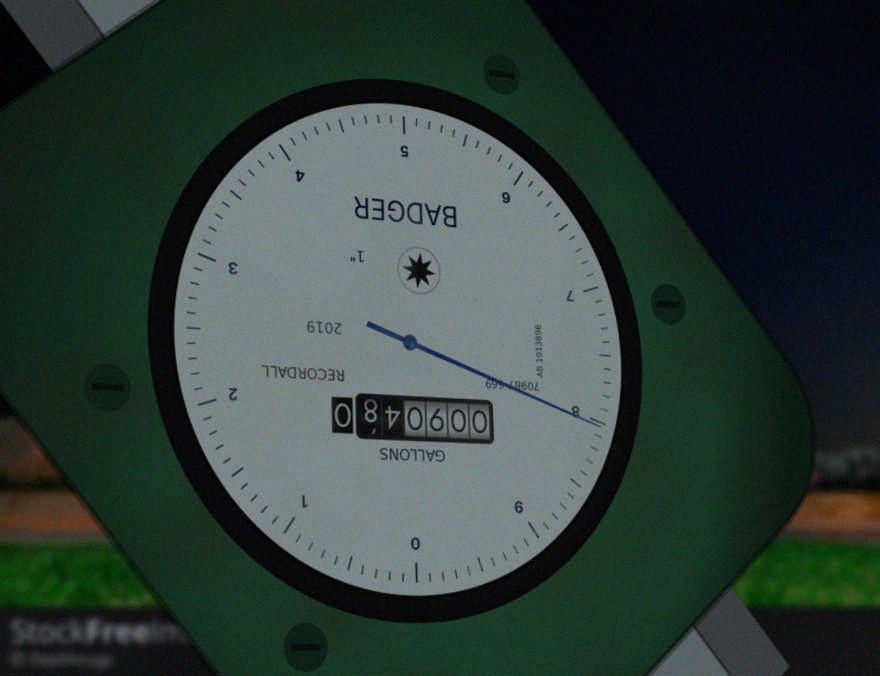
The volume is 90478.0,gal
